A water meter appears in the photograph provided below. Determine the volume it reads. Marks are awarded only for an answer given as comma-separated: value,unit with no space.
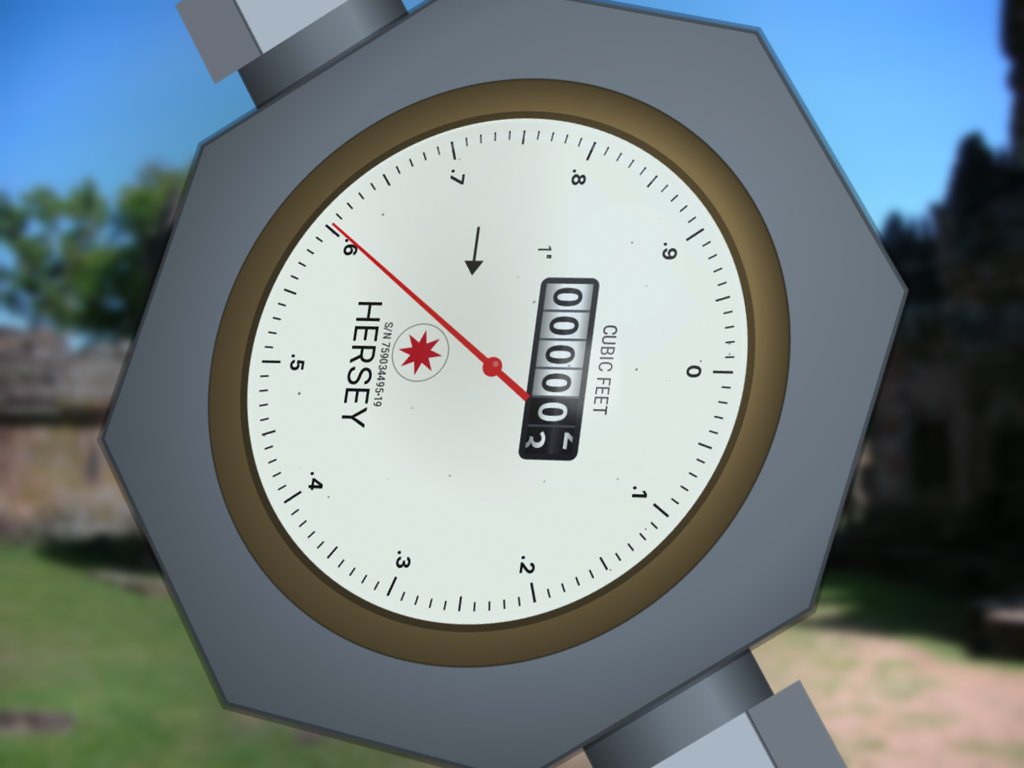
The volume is 2.60,ft³
